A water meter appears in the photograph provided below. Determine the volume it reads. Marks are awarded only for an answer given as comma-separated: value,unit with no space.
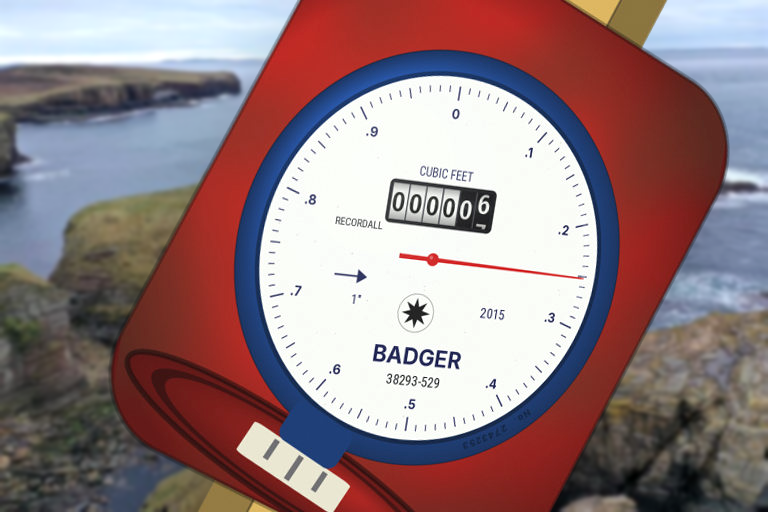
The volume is 6.25,ft³
